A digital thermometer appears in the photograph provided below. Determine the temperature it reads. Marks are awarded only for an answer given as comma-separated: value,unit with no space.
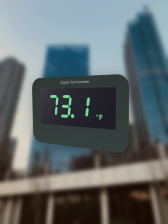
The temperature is 73.1,°F
